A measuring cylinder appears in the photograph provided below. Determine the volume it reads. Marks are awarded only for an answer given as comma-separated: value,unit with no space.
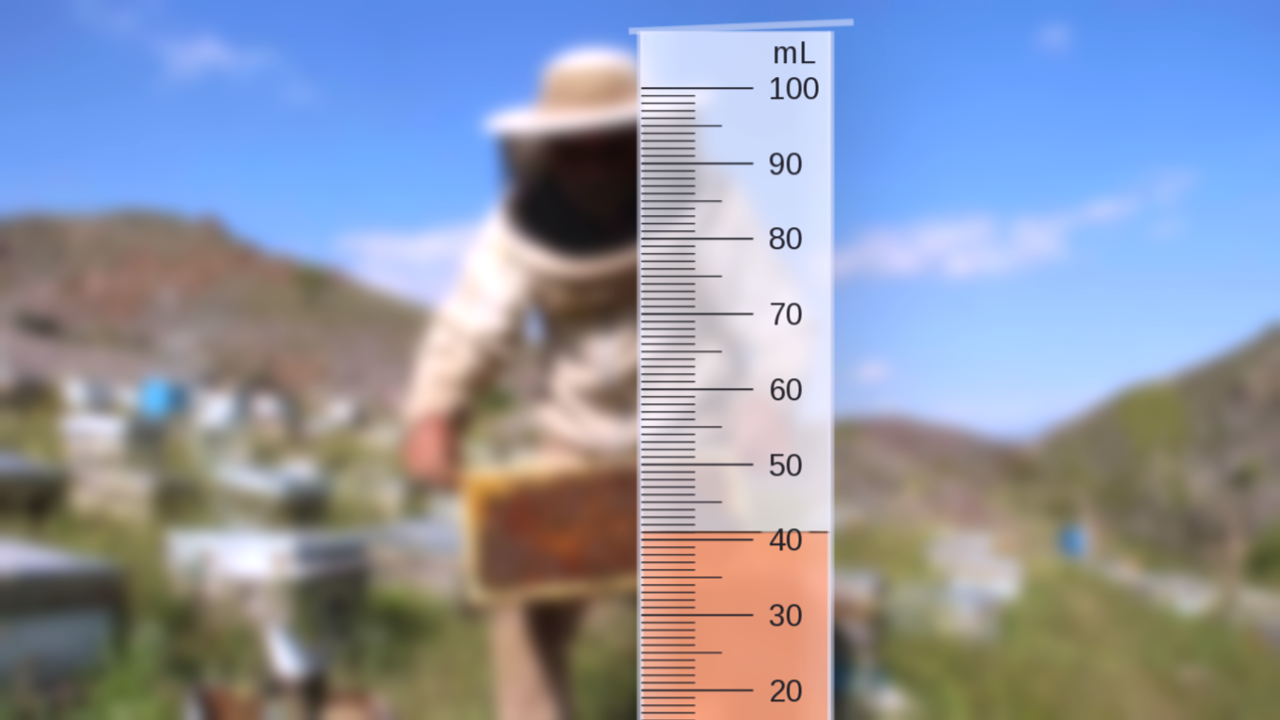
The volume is 41,mL
